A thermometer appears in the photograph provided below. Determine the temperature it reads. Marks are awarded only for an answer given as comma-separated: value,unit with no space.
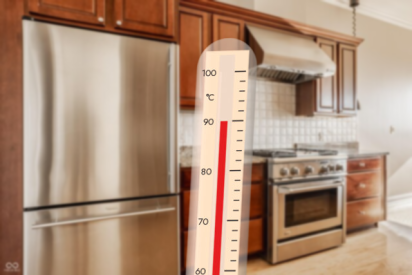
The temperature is 90,°C
